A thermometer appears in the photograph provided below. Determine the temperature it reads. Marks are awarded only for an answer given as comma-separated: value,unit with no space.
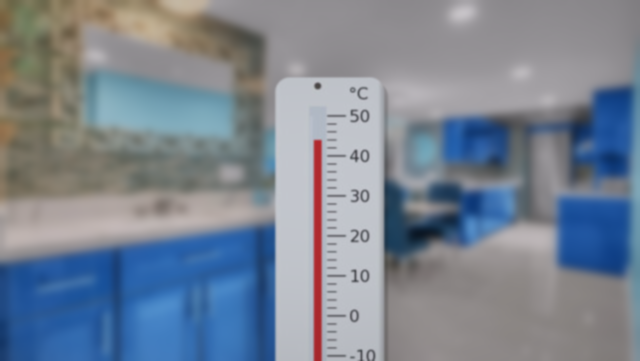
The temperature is 44,°C
